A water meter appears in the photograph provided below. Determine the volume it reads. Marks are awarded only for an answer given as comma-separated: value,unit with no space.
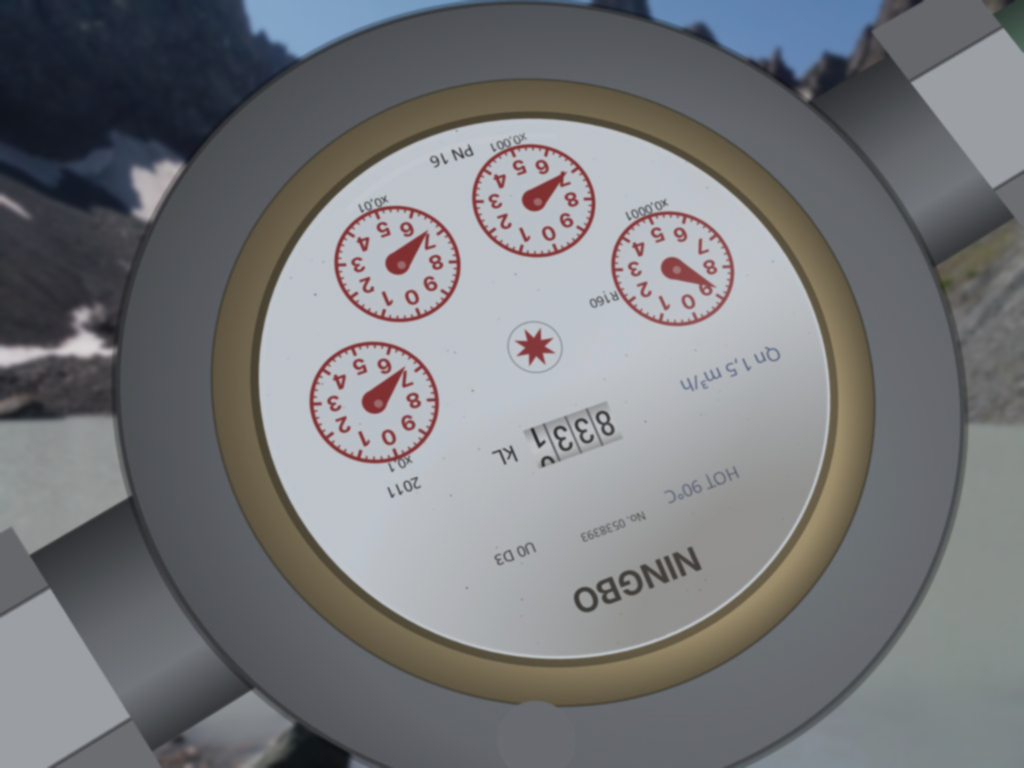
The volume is 8330.6668,kL
